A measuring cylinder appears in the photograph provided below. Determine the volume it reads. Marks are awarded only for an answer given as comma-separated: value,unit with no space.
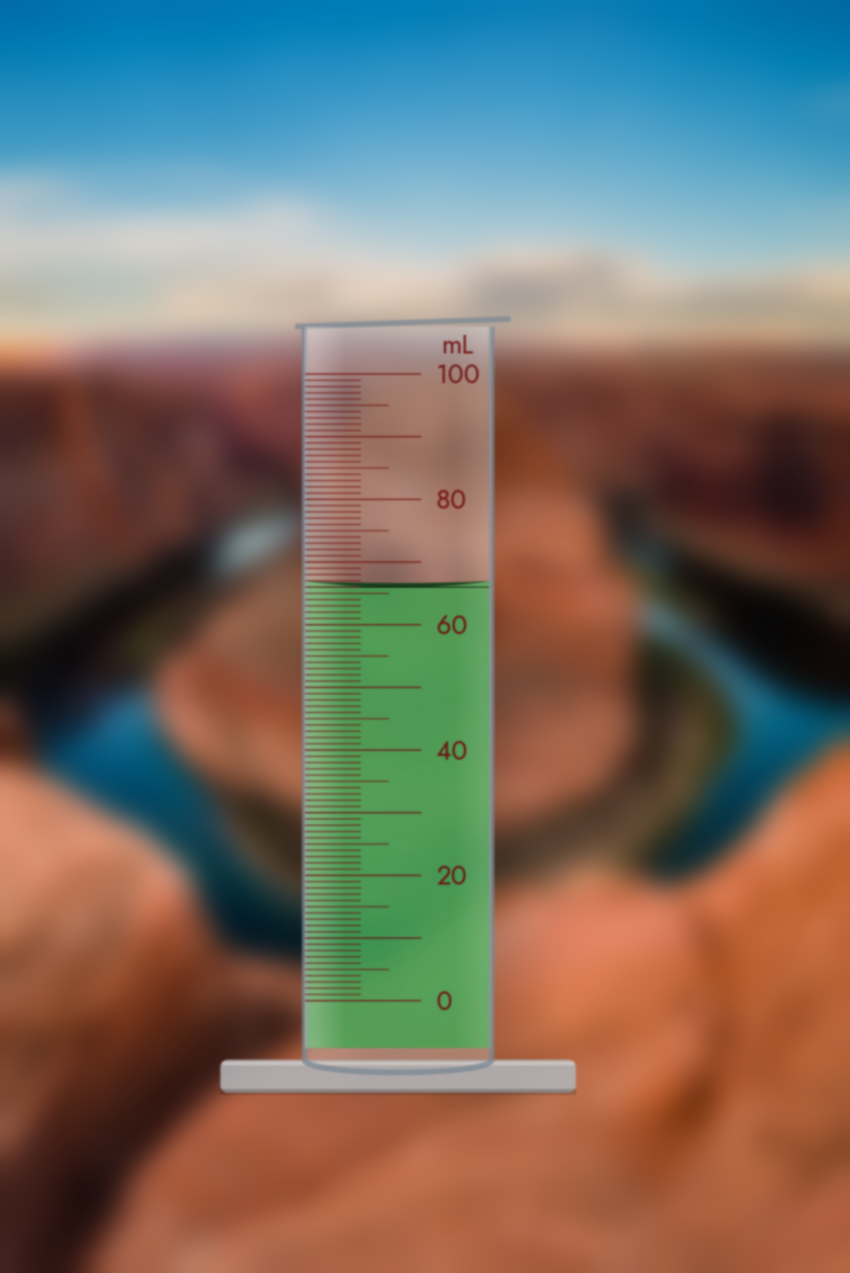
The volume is 66,mL
